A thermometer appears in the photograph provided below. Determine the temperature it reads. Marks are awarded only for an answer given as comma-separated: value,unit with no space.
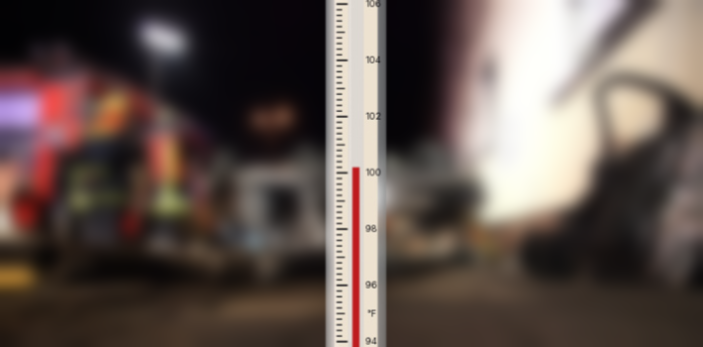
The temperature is 100.2,°F
